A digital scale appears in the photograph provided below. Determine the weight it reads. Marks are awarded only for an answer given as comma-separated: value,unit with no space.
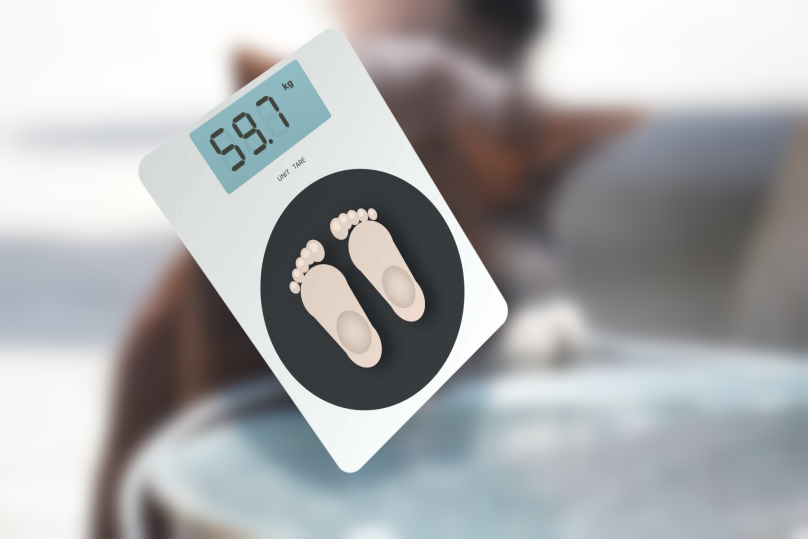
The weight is 59.7,kg
